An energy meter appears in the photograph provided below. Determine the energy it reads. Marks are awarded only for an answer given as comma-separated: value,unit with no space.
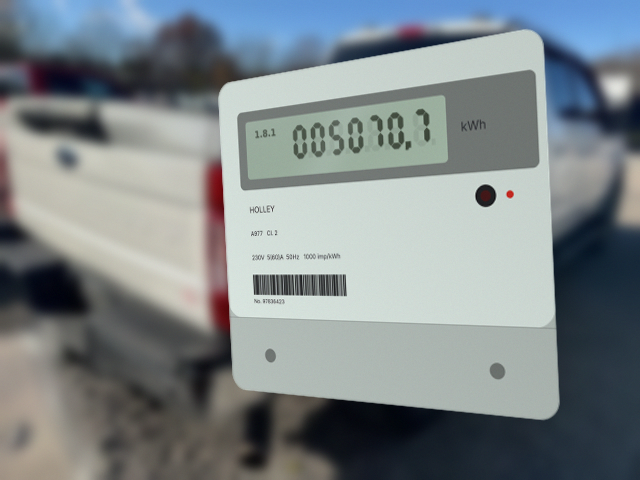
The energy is 5070.7,kWh
